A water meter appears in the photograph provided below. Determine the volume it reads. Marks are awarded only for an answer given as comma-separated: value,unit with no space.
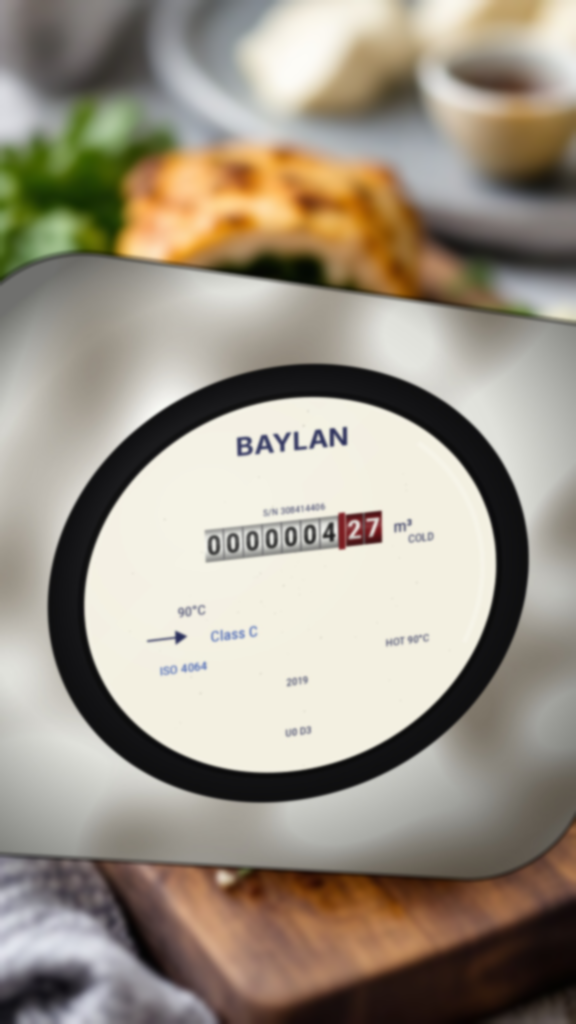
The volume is 4.27,m³
